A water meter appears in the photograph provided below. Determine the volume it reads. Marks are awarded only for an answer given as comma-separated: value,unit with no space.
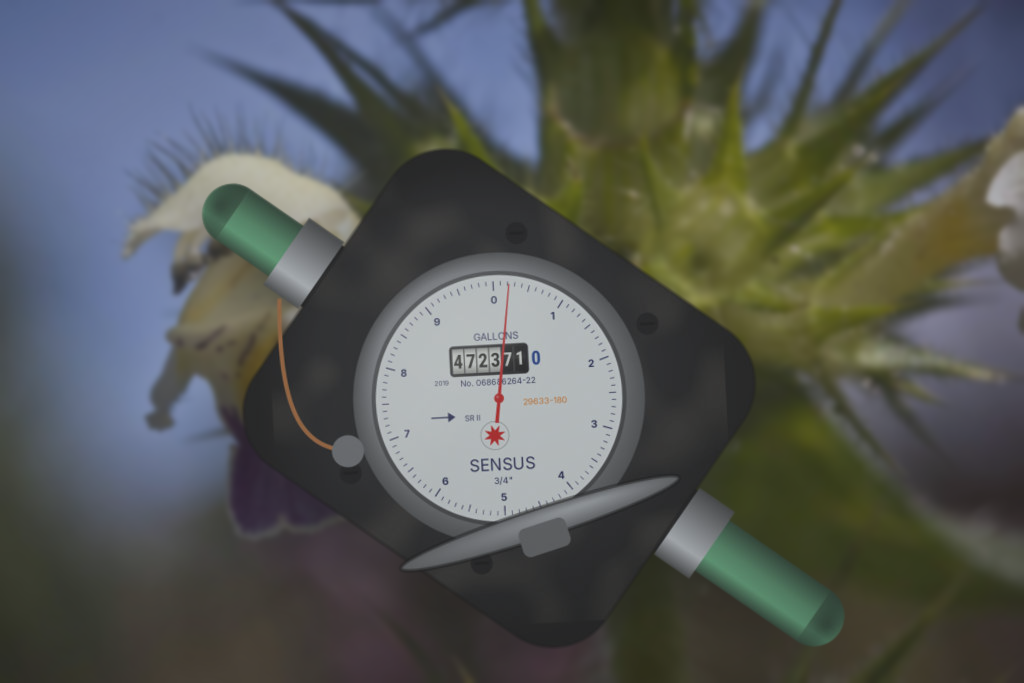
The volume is 4723710.2,gal
